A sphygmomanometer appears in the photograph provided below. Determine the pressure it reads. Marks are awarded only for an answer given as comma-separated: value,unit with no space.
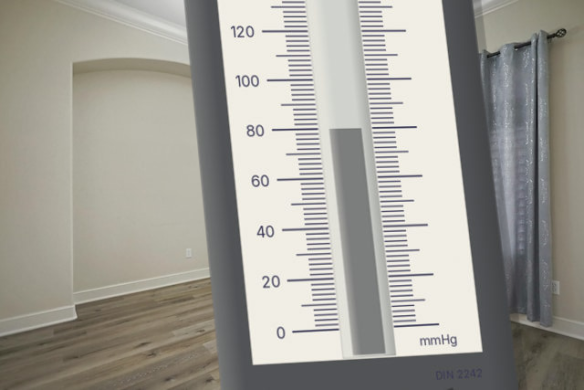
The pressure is 80,mmHg
